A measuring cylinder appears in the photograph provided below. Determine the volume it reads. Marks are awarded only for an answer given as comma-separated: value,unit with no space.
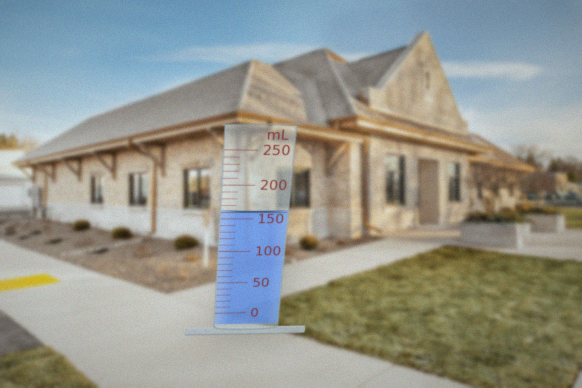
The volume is 160,mL
